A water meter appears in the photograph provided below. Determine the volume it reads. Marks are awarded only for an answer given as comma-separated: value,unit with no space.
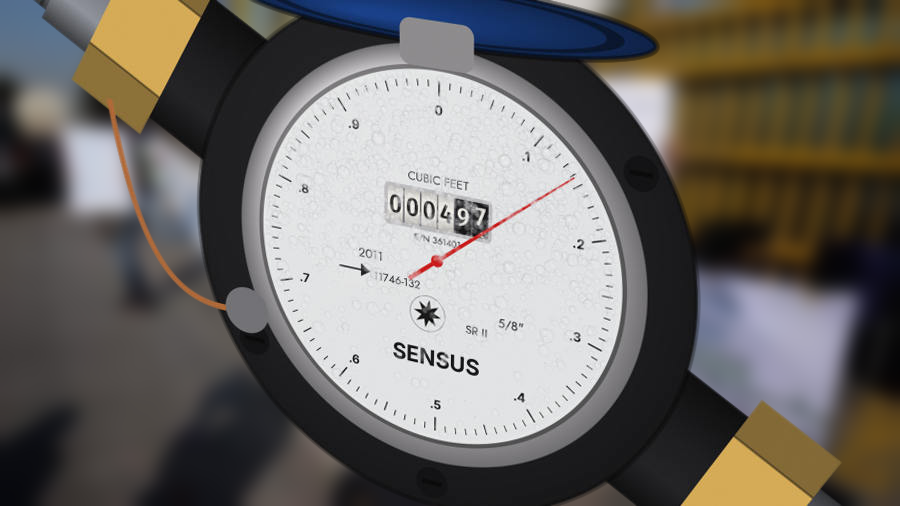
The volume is 497.14,ft³
